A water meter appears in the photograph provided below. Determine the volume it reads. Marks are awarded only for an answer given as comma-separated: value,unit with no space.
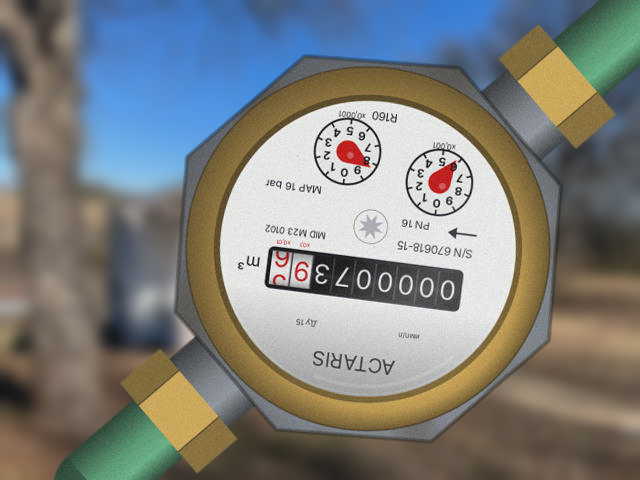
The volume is 73.9558,m³
